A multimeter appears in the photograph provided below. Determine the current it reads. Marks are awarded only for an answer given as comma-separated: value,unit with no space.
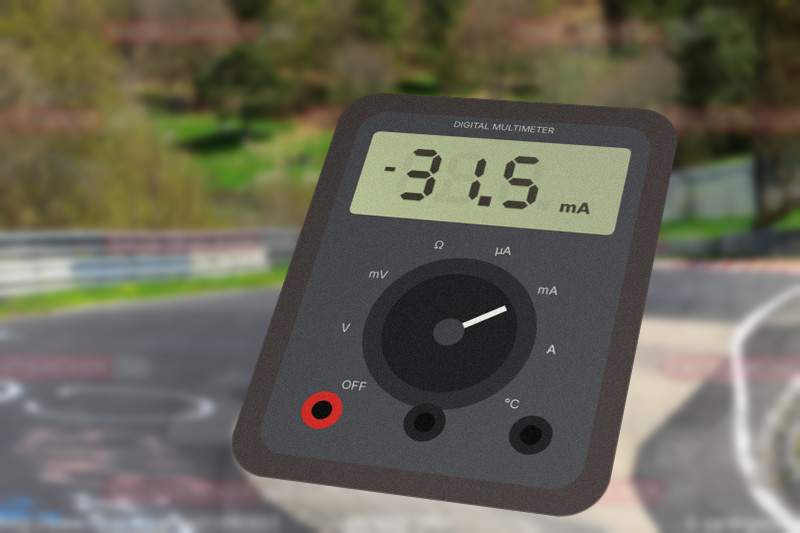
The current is -31.5,mA
